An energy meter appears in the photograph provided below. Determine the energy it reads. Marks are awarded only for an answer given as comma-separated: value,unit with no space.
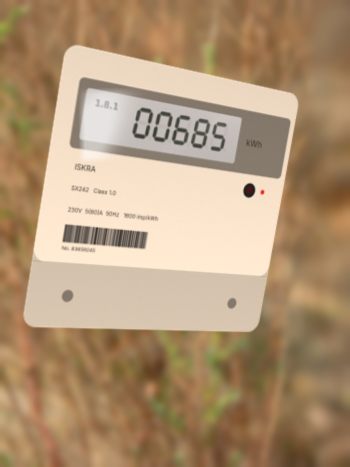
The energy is 685,kWh
